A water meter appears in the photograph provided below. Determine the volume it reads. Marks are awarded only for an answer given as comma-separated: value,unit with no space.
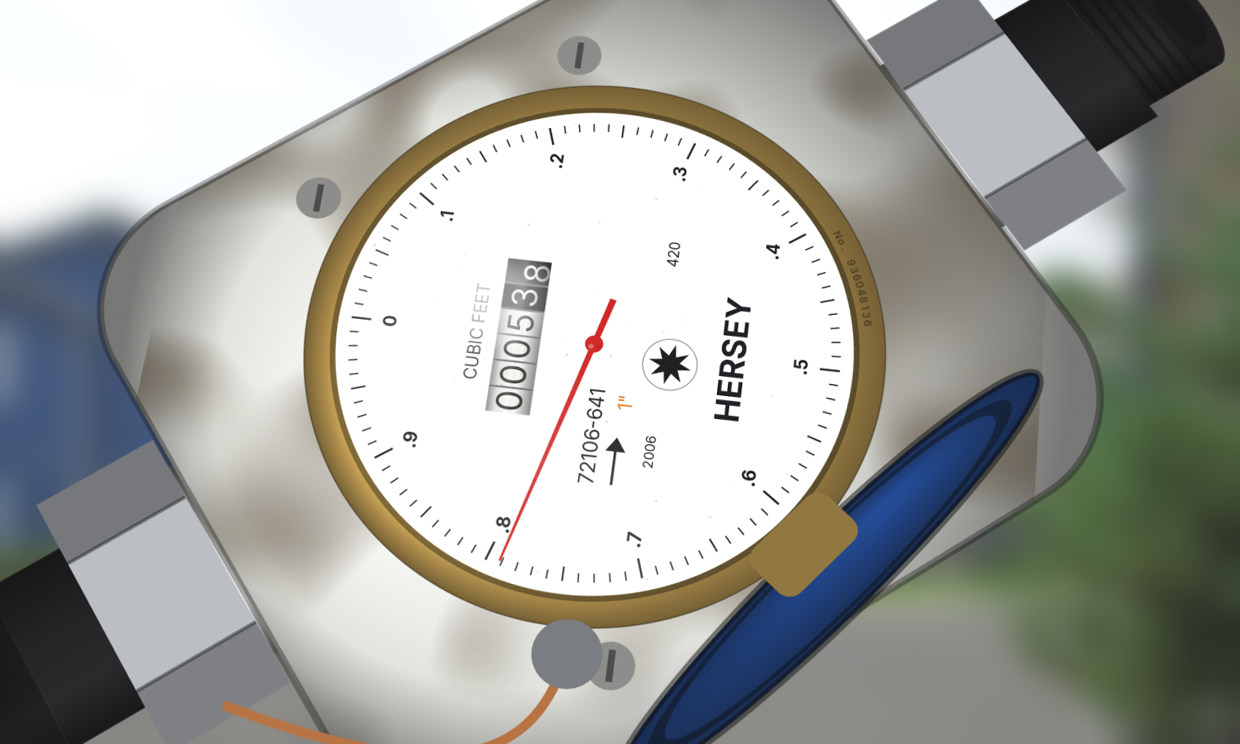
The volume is 537.79,ft³
